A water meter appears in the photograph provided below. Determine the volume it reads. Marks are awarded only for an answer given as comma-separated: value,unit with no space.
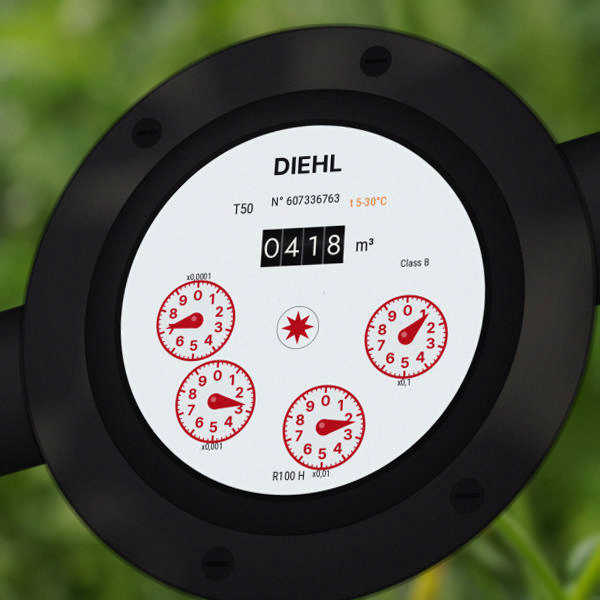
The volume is 418.1227,m³
